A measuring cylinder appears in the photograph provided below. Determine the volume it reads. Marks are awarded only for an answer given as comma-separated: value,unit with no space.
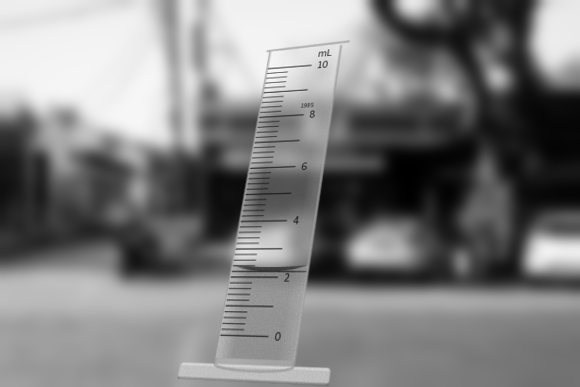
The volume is 2.2,mL
